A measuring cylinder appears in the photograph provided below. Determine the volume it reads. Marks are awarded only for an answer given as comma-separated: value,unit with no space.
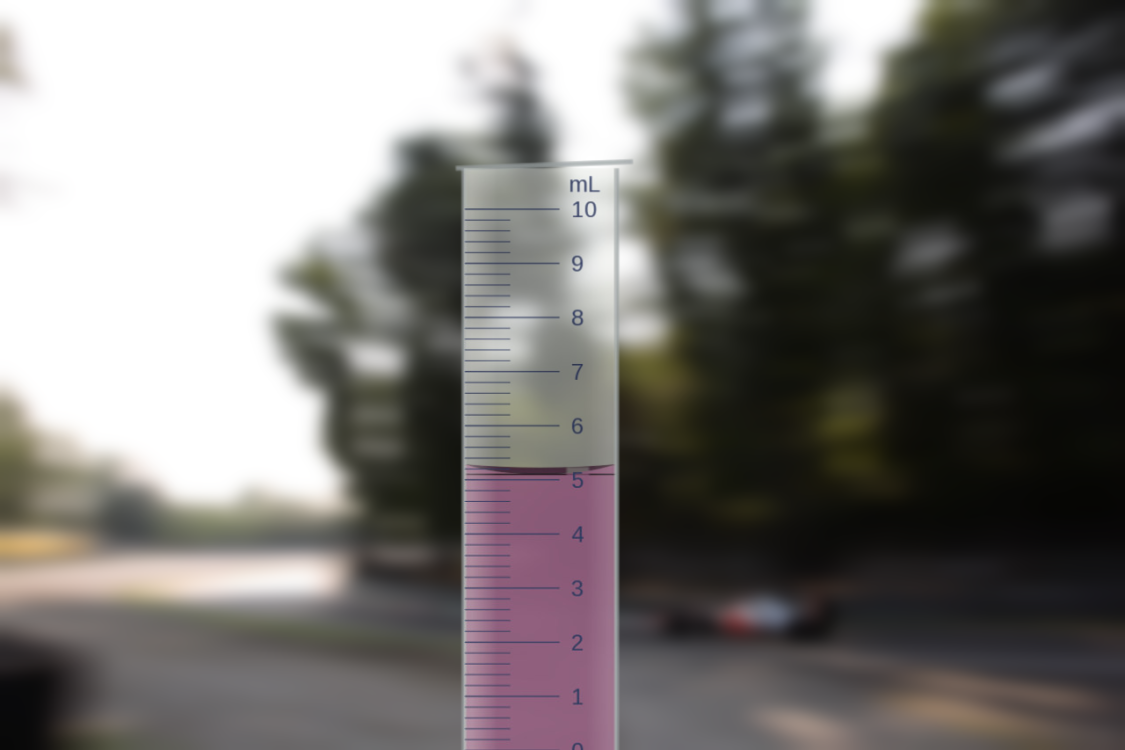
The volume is 5.1,mL
